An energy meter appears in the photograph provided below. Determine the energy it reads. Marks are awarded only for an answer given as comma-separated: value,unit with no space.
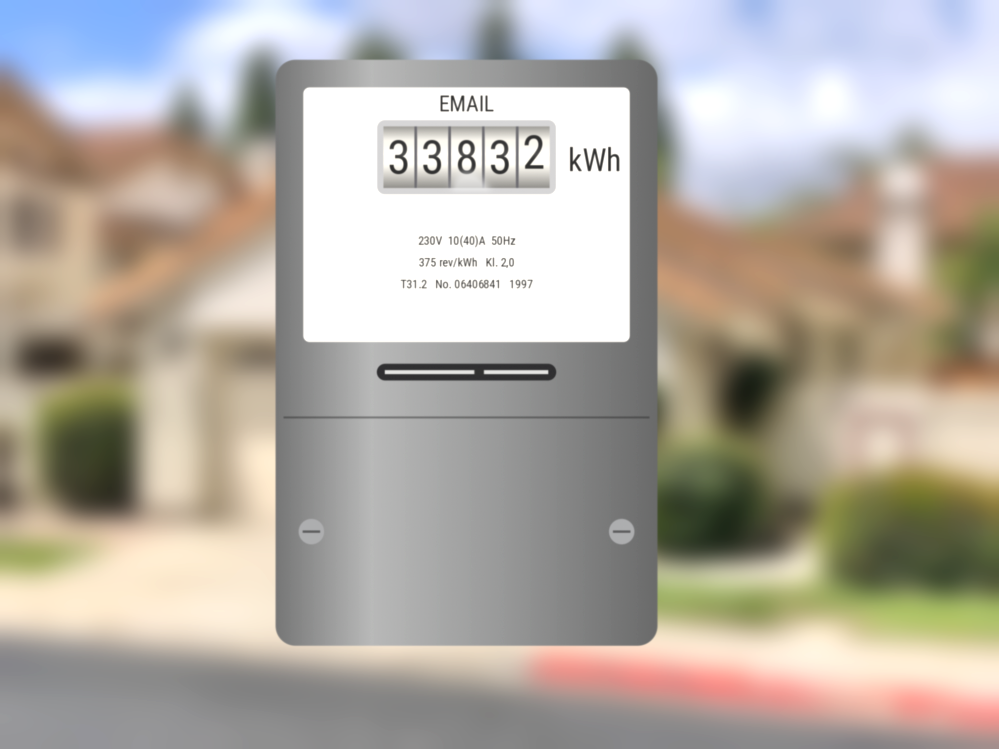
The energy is 33832,kWh
